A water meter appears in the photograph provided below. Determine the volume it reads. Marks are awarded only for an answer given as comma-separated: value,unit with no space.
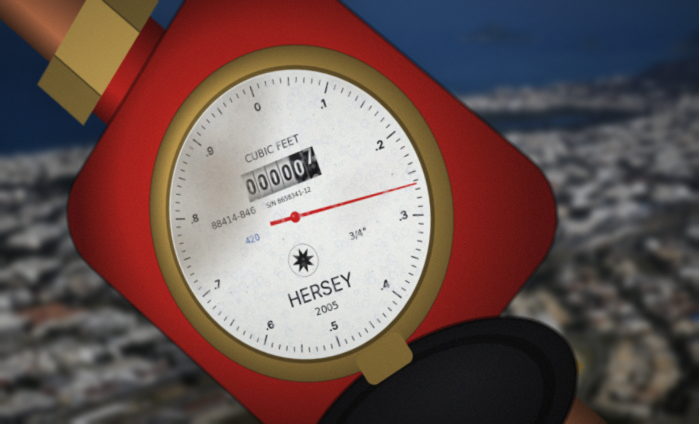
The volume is 7.26,ft³
